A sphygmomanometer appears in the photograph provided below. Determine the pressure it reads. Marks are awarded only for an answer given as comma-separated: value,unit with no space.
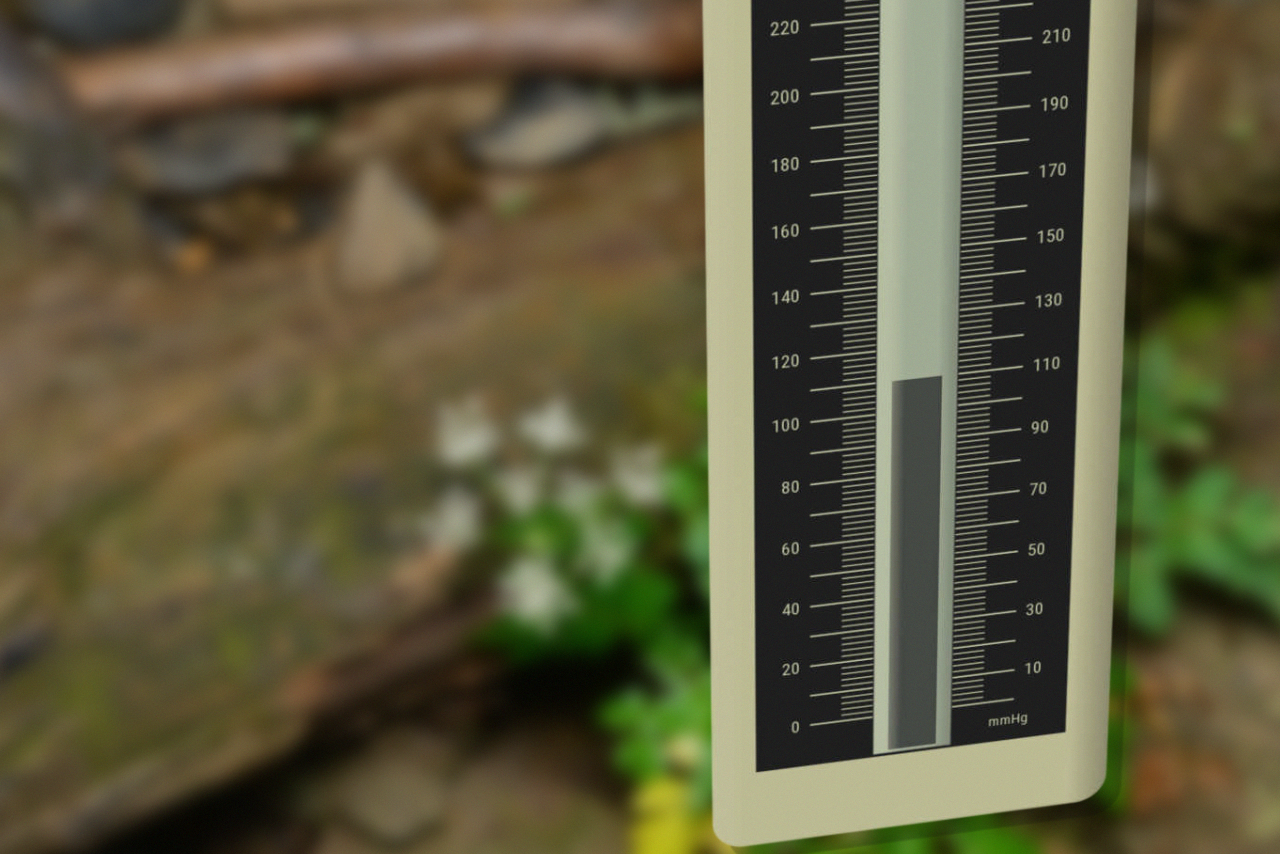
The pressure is 110,mmHg
